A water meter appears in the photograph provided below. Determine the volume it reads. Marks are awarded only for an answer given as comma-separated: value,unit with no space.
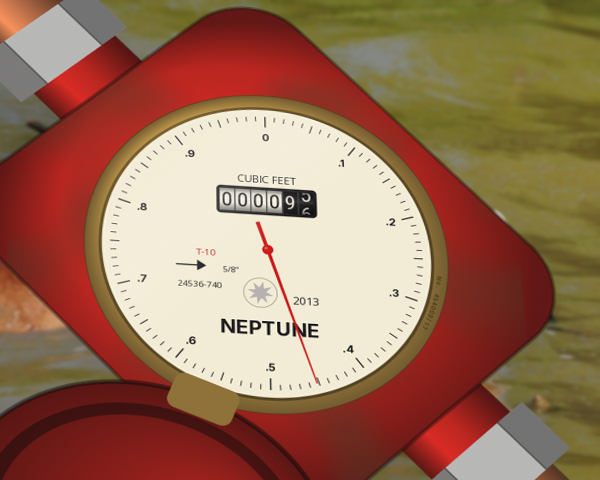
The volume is 95.45,ft³
